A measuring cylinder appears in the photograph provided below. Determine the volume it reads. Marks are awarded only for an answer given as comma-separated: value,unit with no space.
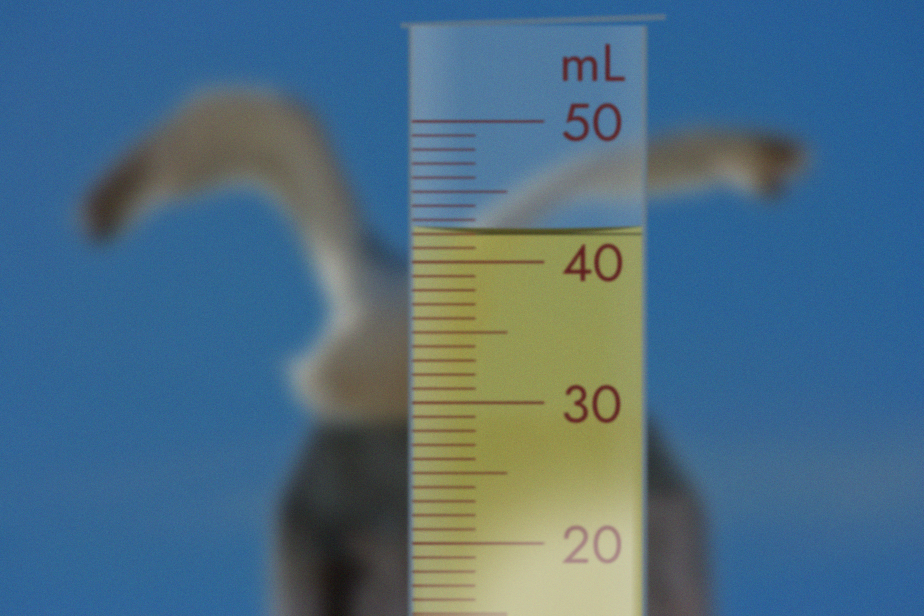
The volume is 42,mL
